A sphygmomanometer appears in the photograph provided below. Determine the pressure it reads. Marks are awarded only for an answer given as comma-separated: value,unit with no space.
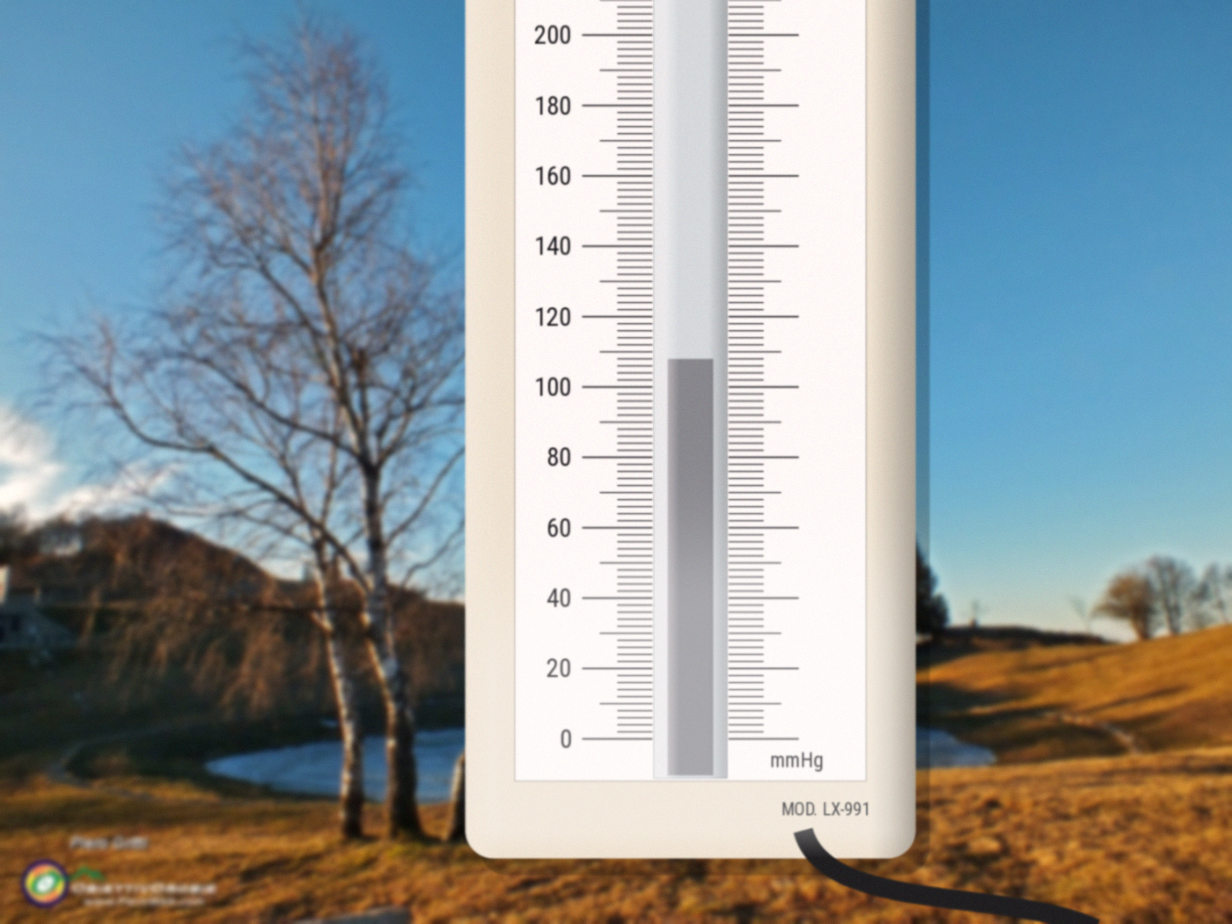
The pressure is 108,mmHg
